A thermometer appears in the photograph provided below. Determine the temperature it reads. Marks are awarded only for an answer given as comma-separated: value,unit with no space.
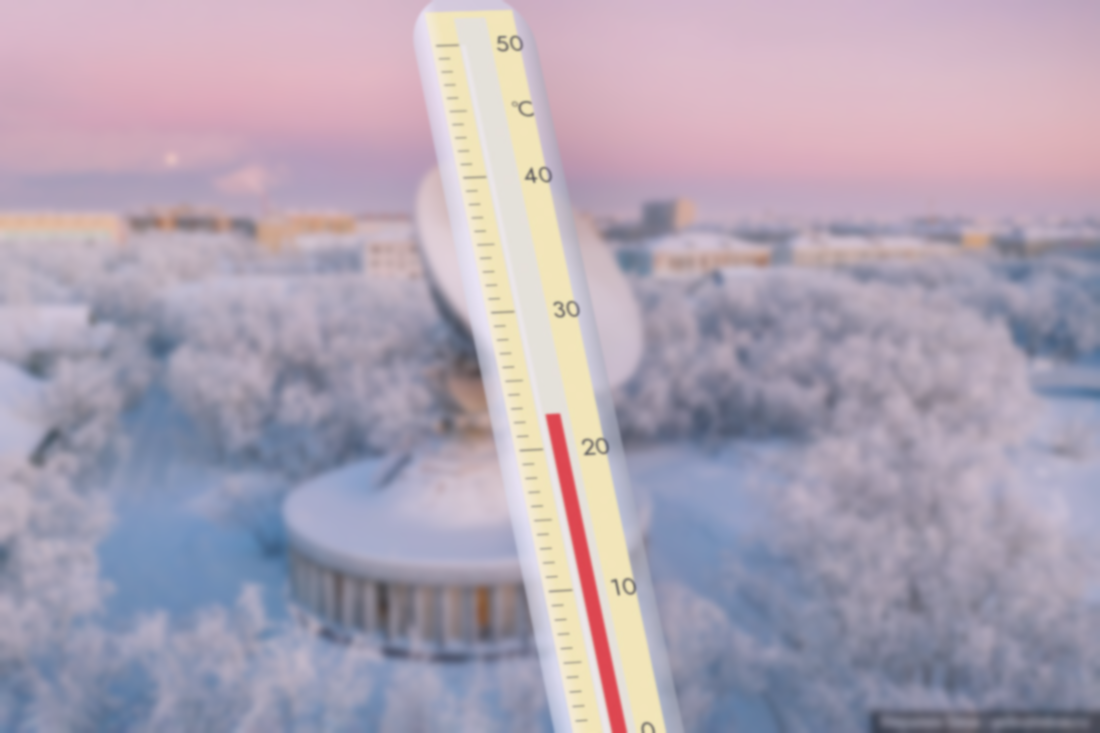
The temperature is 22.5,°C
